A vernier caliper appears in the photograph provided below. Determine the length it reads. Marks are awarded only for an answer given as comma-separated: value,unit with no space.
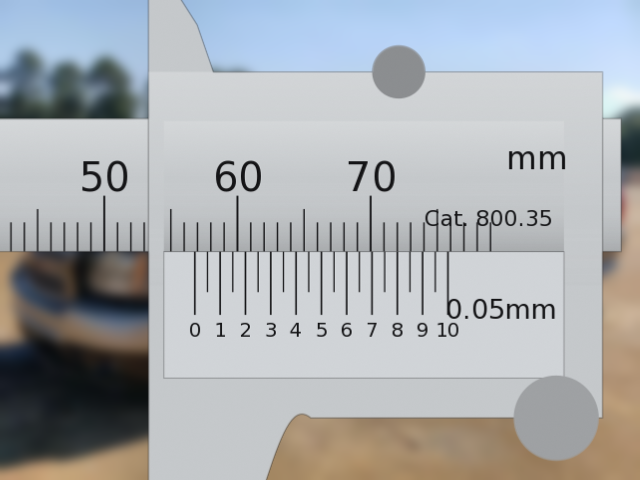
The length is 56.8,mm
